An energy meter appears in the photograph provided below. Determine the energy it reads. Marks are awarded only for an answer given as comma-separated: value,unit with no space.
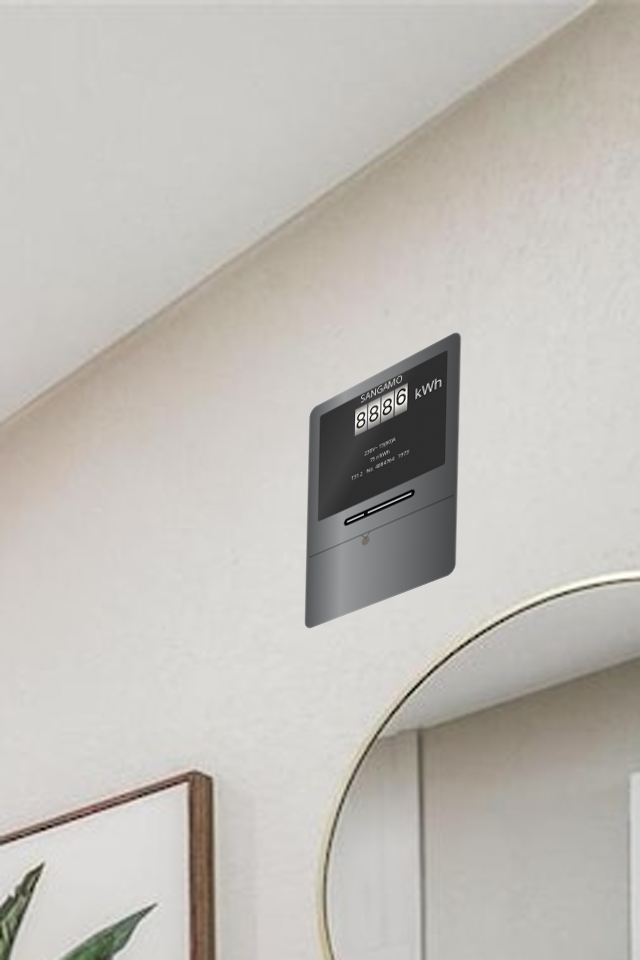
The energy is 8886,kWh
